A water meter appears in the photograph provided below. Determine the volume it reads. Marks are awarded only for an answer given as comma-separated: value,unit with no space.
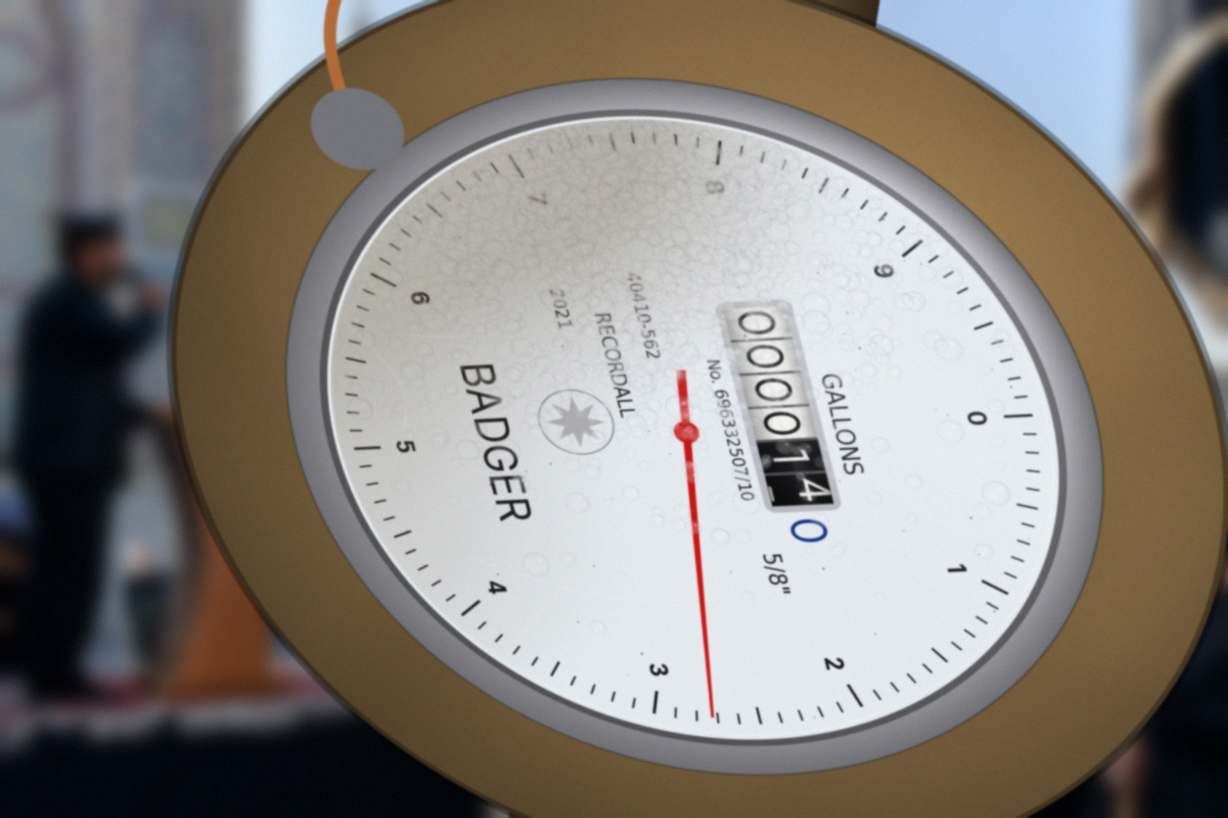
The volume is 142.7,gal
